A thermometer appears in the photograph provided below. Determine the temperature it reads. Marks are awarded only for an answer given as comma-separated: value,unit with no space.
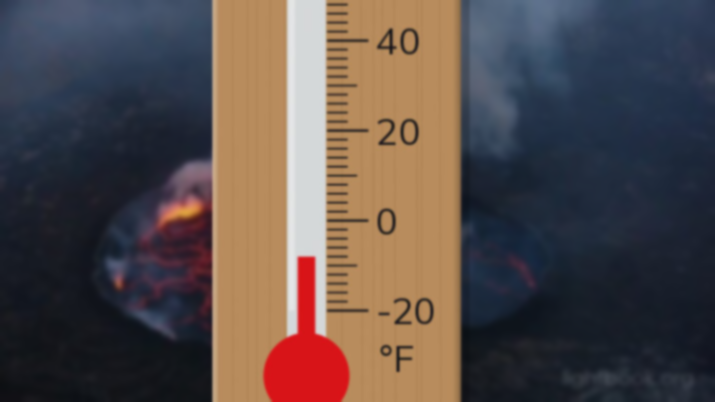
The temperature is -8,°F
